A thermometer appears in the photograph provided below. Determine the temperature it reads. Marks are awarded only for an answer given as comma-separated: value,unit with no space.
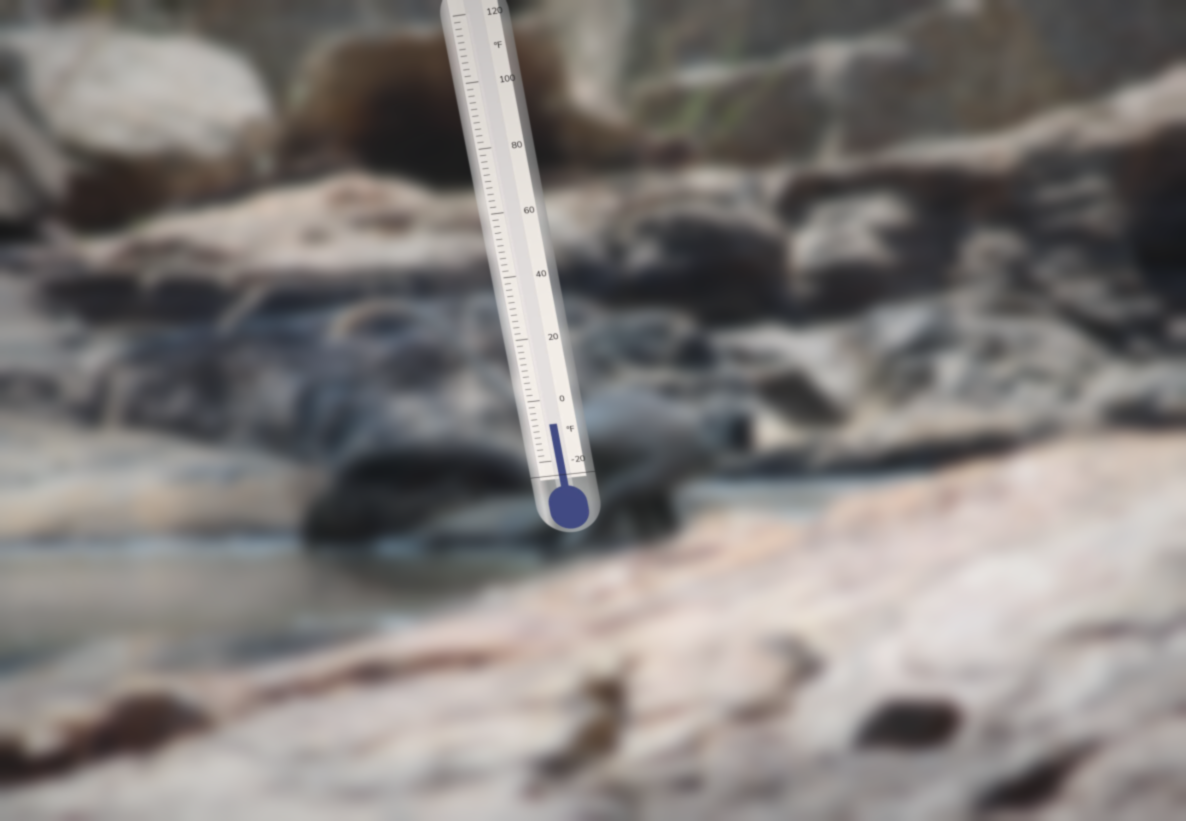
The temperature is -8,°F
